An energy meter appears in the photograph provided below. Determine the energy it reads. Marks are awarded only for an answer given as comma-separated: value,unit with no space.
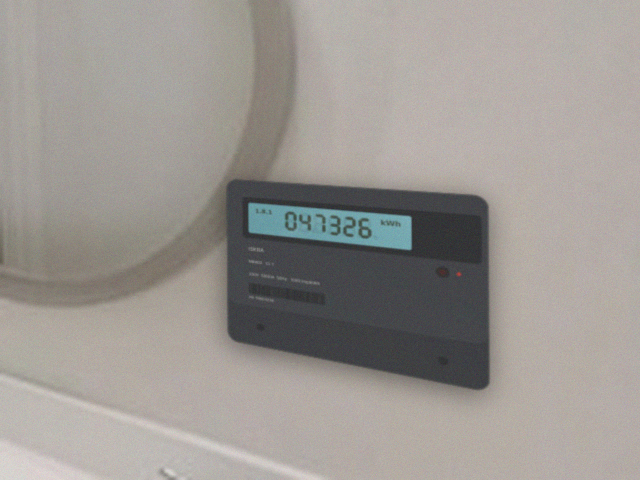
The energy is 47326,kWh
